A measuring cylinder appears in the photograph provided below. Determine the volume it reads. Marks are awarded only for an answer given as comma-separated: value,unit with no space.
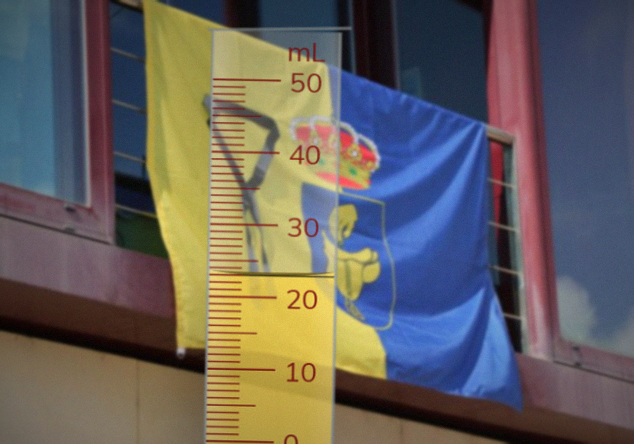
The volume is 23,mL
